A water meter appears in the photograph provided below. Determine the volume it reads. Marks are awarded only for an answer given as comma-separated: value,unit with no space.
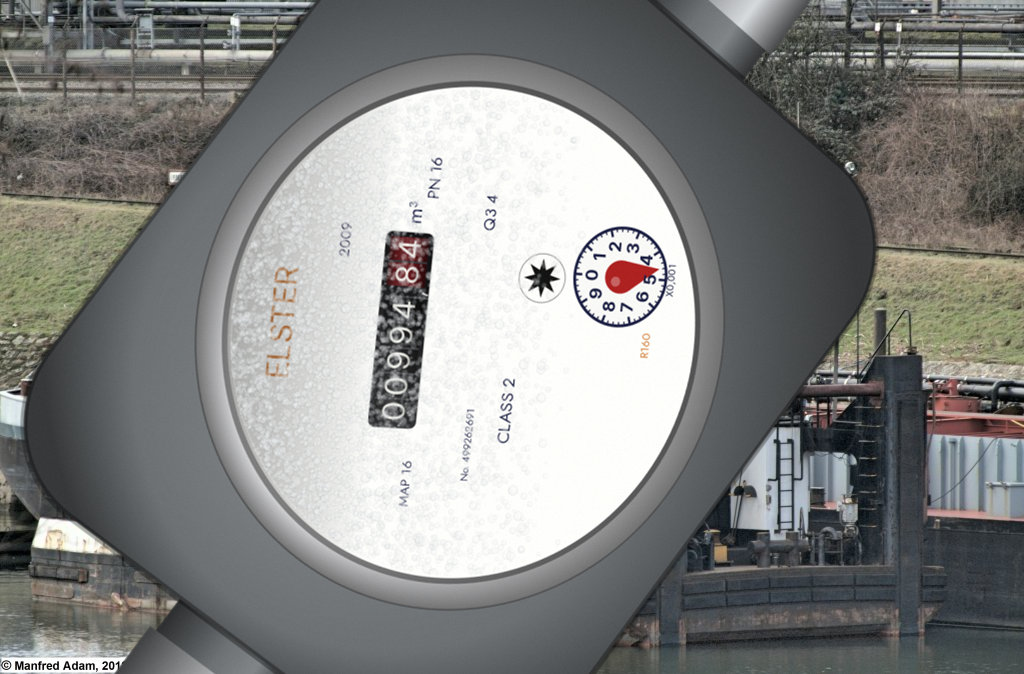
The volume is 994.844,m³
